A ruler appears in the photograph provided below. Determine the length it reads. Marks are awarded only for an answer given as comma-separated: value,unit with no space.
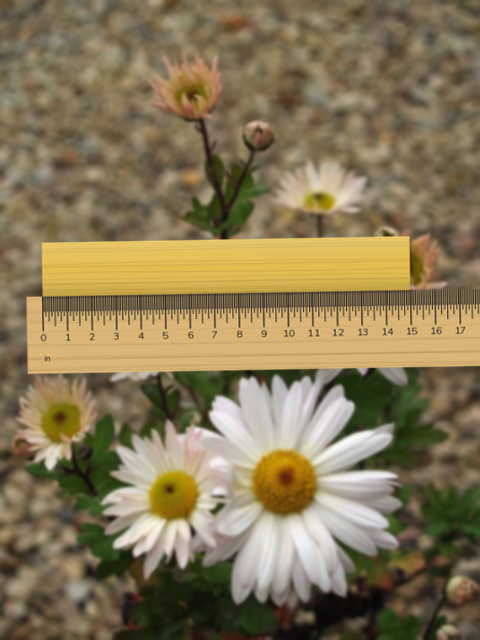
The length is 15,in
